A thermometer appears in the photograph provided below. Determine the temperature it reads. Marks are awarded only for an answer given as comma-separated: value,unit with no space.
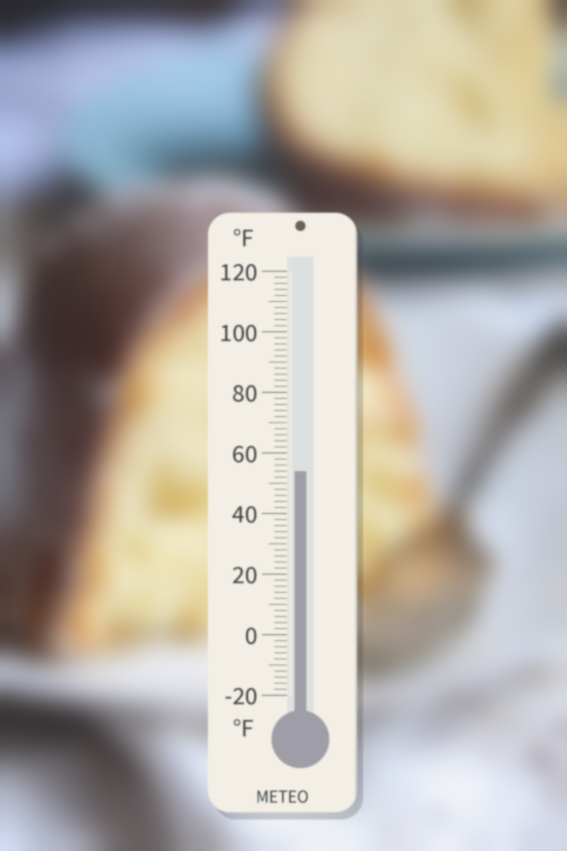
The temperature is 54,°F
